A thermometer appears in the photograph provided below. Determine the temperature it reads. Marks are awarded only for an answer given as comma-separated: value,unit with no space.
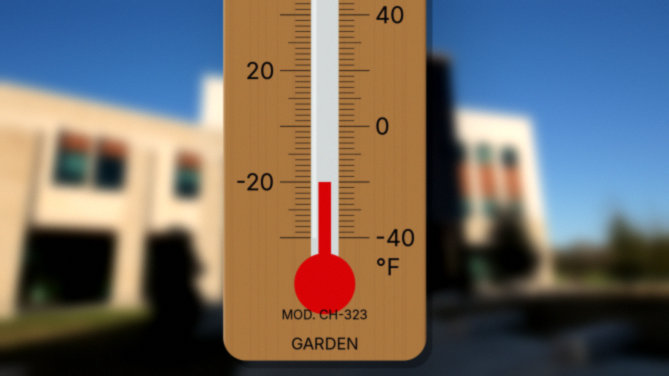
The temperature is -20,°F
